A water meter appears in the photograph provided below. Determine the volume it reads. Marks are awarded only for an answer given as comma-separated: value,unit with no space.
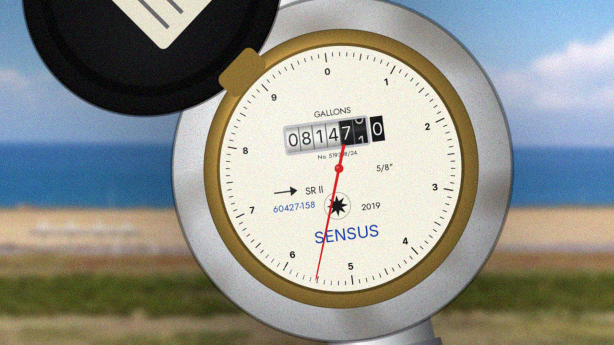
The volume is 814705.5,gal
